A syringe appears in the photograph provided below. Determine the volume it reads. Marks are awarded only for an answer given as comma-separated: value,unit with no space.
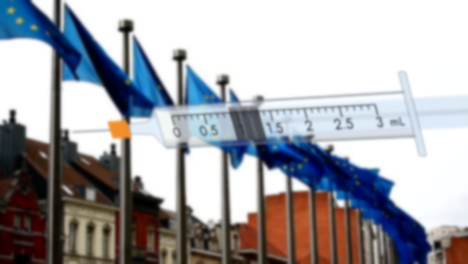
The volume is 0.9,mL
